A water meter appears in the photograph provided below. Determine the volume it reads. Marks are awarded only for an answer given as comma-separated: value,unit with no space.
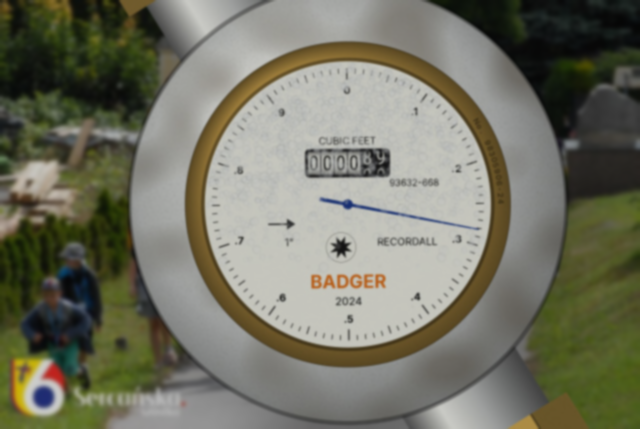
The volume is 89.28,ft³
